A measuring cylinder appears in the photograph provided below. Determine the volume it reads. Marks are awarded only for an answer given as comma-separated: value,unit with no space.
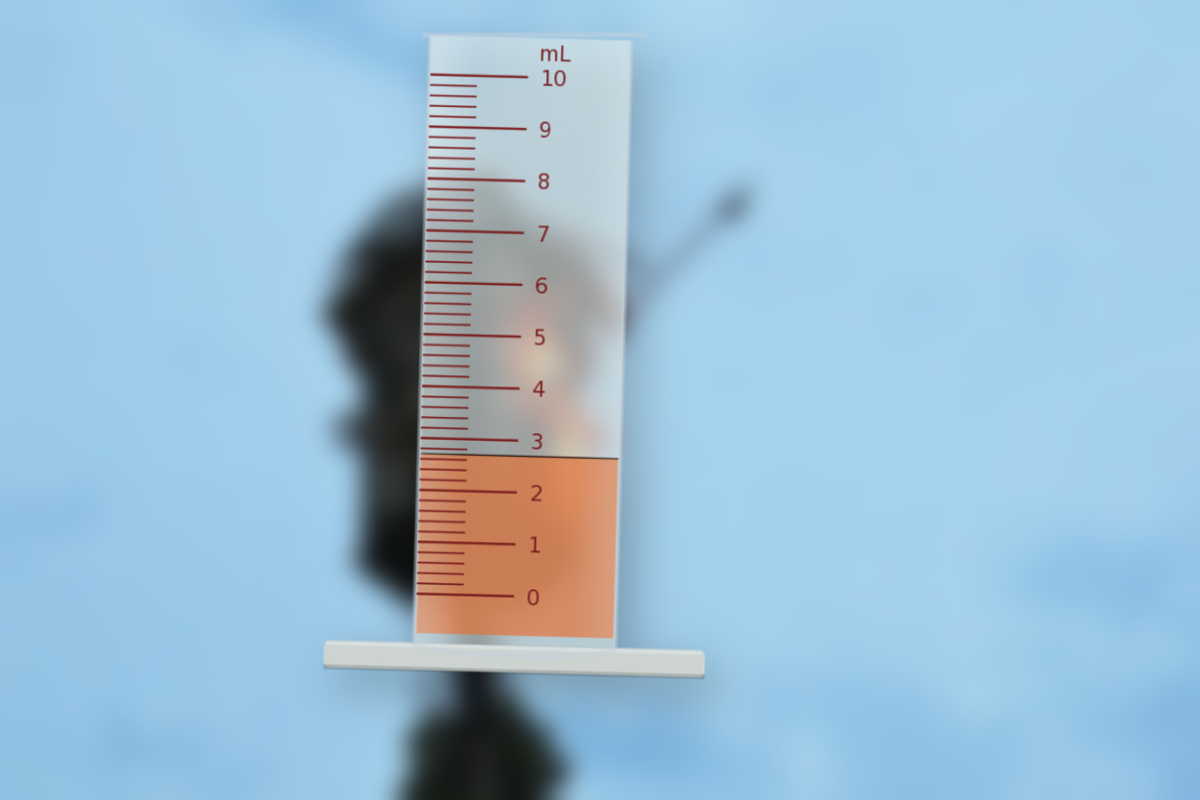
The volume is 2.7,mL
